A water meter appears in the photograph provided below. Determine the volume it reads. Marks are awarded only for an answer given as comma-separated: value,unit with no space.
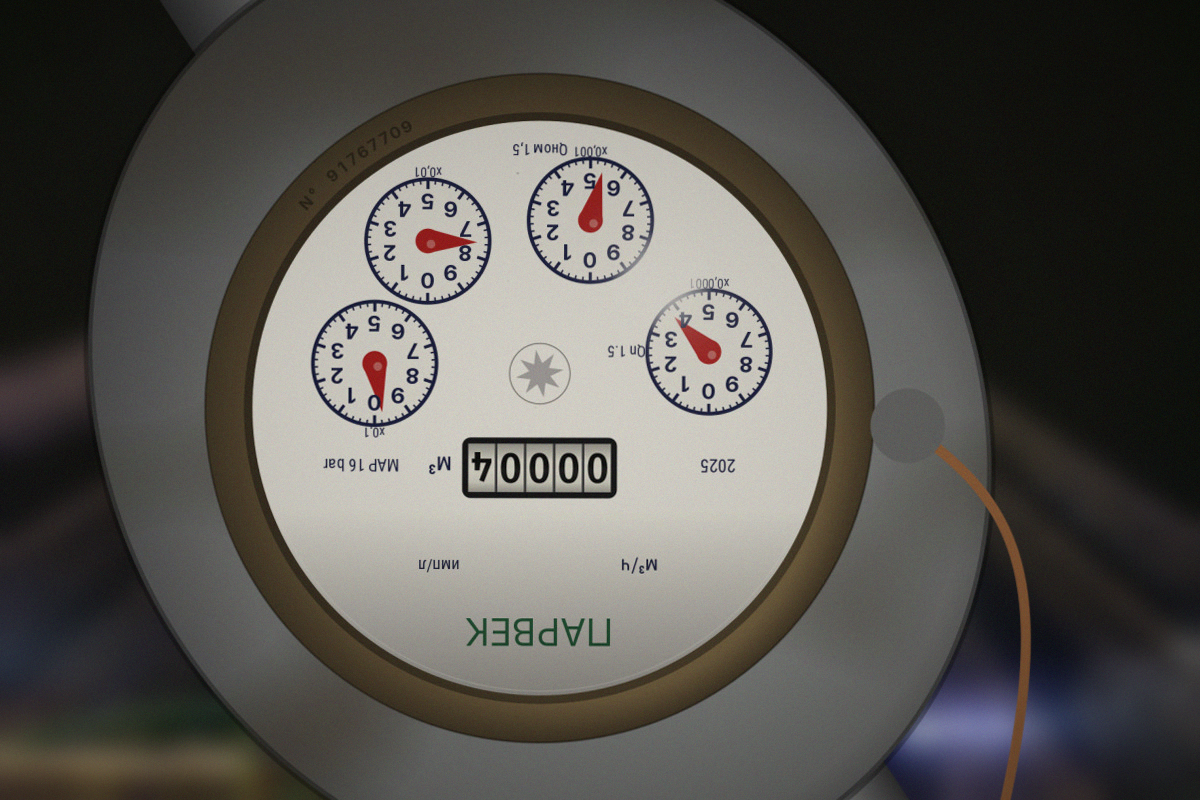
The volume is 3.9753,m³
